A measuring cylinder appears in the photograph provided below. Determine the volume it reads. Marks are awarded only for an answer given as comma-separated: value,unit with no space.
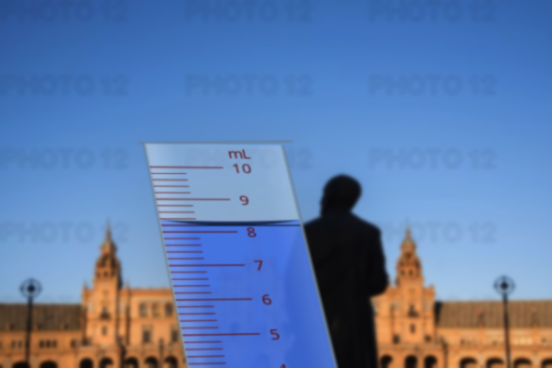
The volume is 8.2,mL
